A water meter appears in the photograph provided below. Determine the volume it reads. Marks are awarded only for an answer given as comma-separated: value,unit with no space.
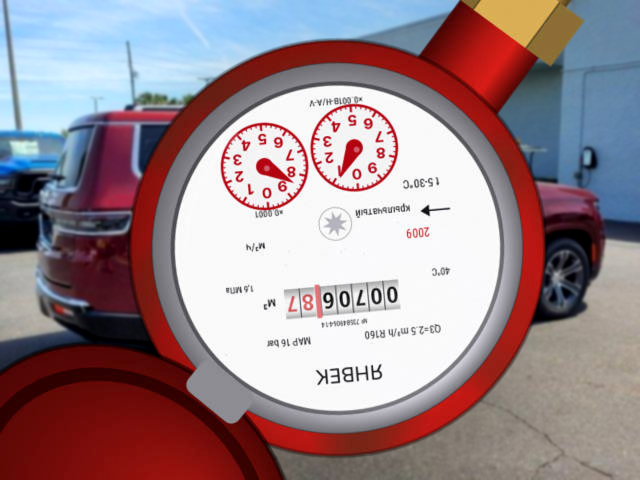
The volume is 706.8708,m³
